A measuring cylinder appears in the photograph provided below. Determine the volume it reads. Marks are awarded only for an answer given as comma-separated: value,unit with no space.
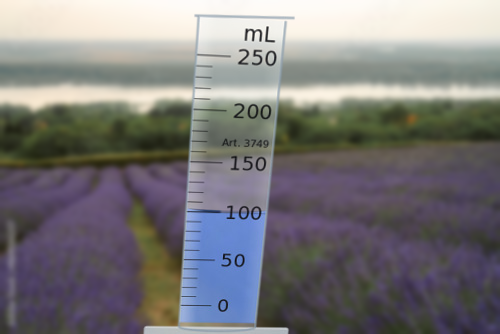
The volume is 100,mL
